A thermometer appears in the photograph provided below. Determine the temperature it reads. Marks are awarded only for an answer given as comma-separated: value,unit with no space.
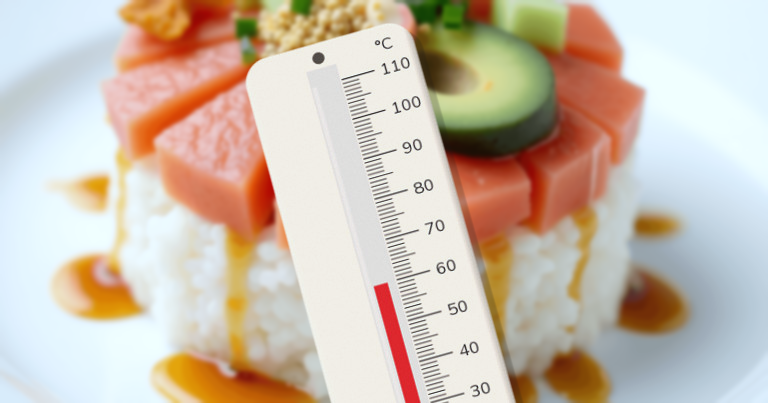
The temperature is 60,°C
